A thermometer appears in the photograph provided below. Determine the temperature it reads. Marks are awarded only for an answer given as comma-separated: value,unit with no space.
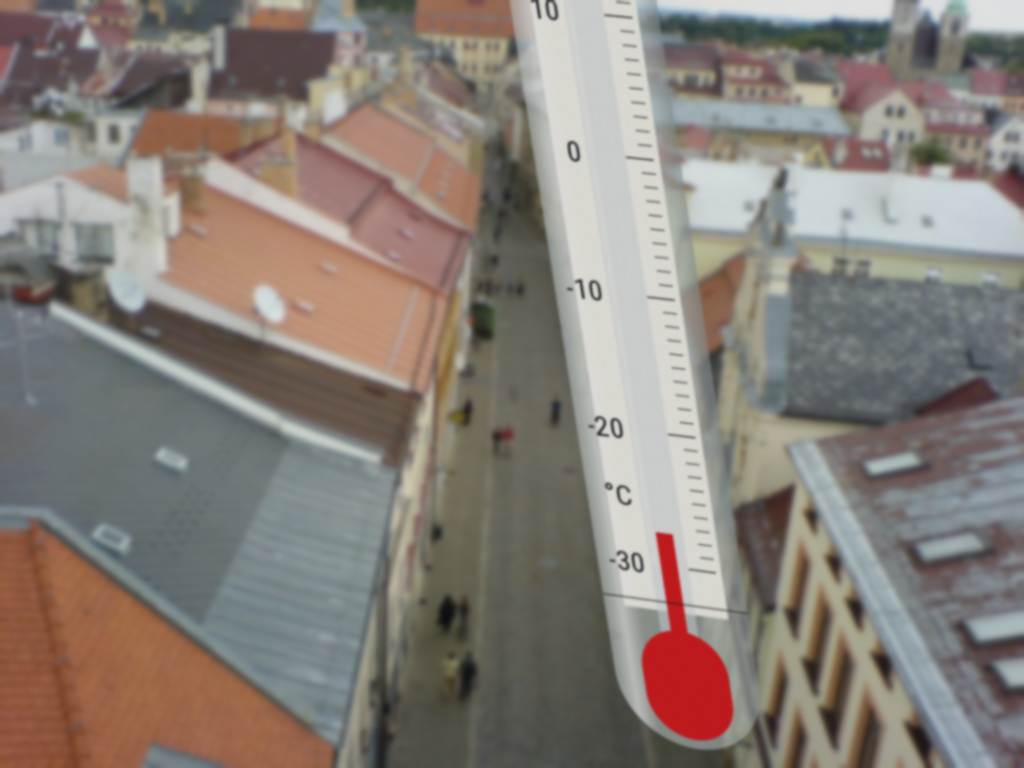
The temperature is -27.5,°C
